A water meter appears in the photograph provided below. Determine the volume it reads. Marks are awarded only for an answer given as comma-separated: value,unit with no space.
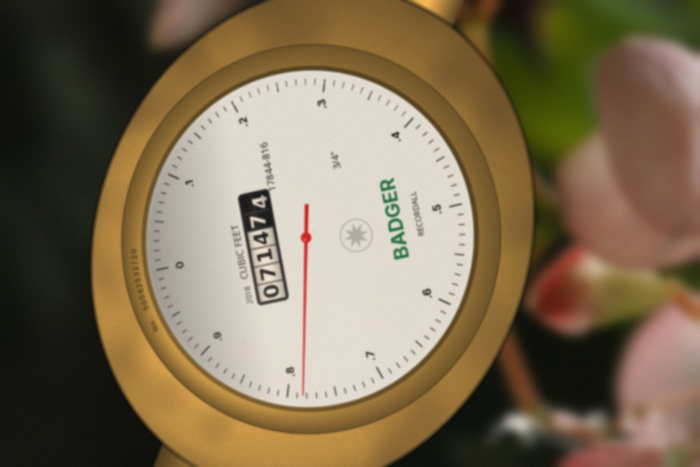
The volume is 71473.78,ft³
